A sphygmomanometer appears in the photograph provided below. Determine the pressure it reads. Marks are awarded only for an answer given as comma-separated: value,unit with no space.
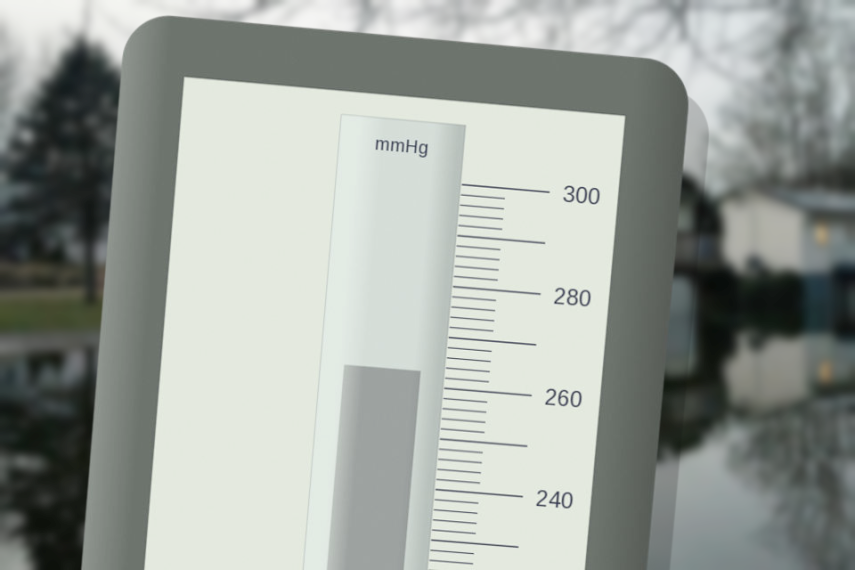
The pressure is 263,mmHg
